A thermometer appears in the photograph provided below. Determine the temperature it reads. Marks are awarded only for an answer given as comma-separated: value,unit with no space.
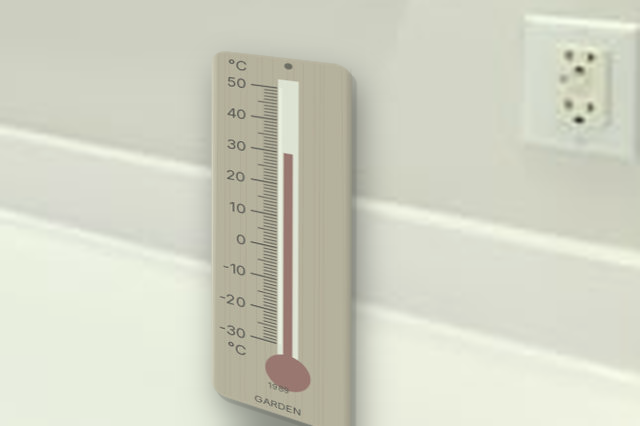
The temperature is 30,°C
